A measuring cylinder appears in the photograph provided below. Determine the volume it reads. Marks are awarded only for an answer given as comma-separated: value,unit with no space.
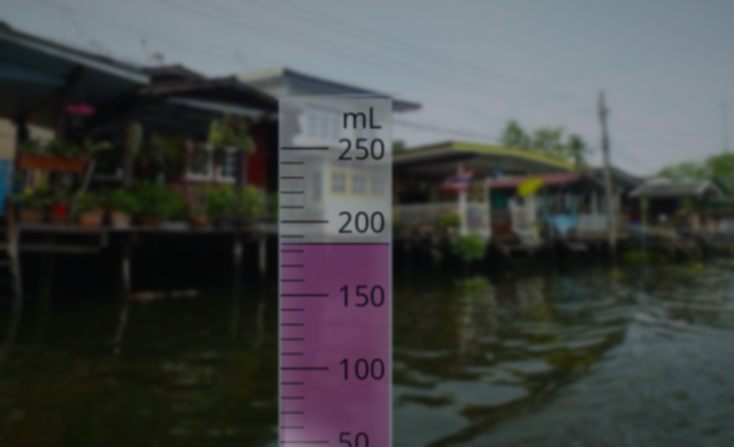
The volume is 185,mL
